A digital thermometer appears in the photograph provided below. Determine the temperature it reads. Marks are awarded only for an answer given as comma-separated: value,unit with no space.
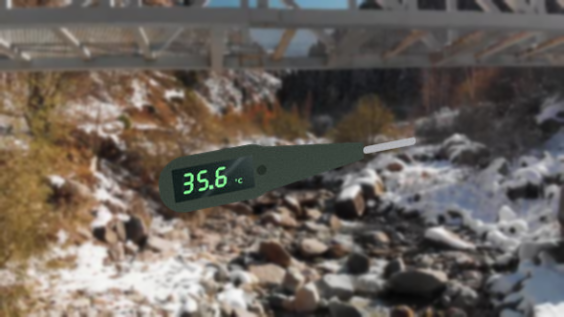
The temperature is 35.6,°C
